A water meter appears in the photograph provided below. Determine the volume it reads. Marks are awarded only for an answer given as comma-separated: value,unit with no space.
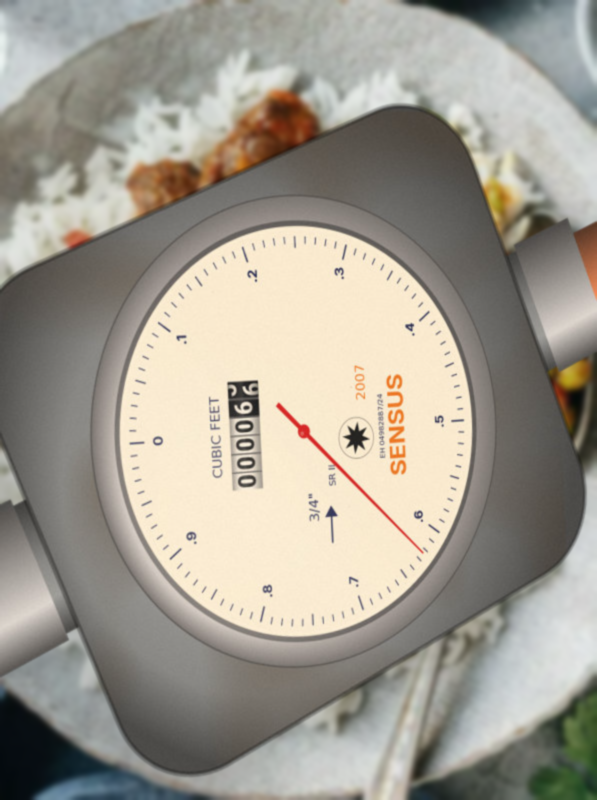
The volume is 65.62,ft³
